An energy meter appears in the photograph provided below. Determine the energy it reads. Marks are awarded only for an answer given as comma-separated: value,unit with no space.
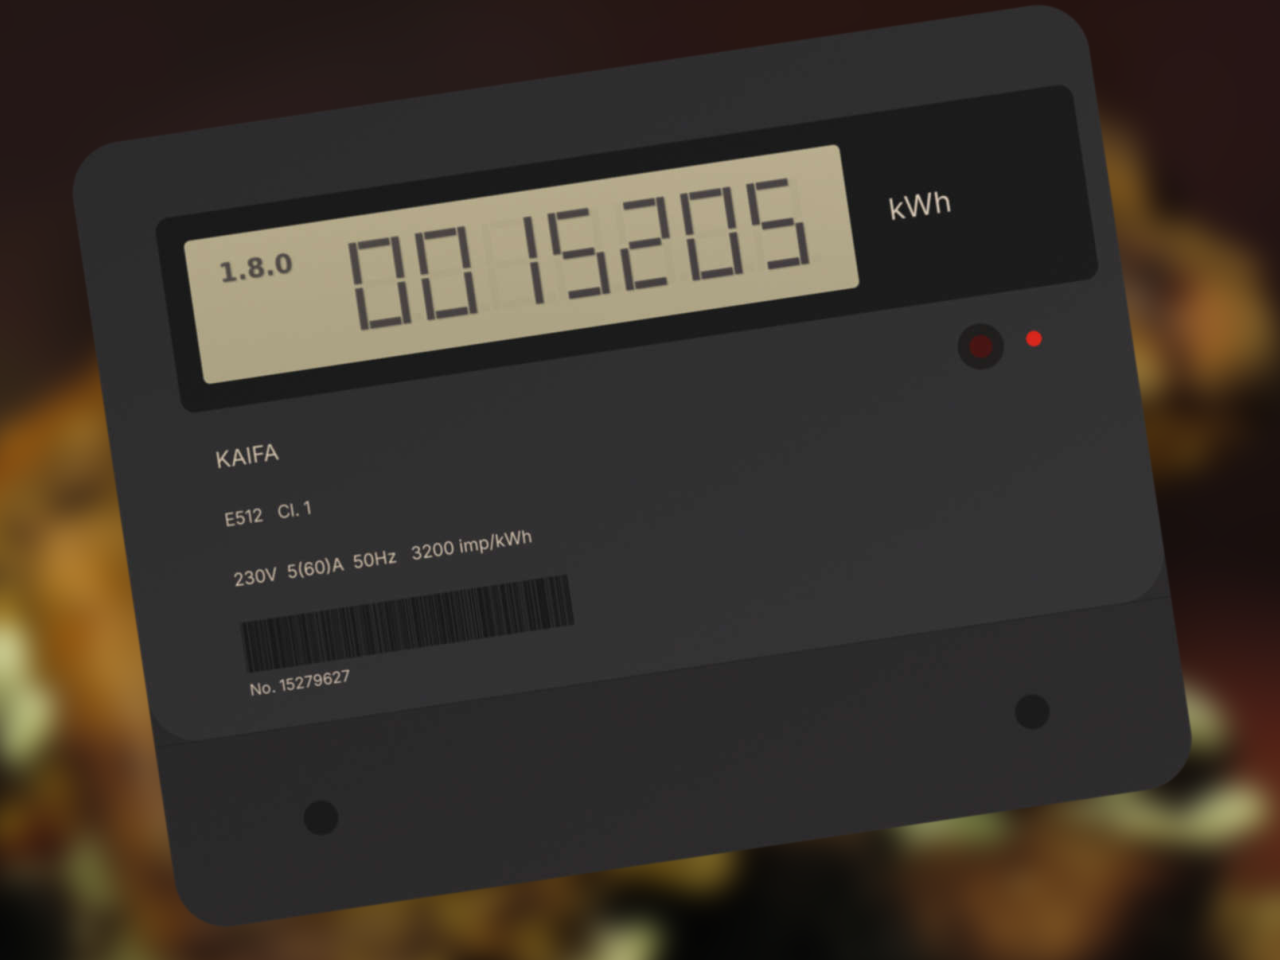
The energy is 15205,kWh
